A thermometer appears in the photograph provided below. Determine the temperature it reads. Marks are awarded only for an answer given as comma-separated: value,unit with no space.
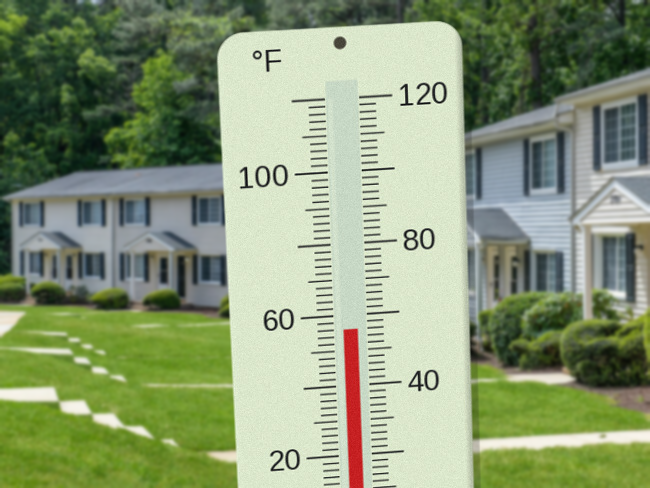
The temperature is 56,°F
